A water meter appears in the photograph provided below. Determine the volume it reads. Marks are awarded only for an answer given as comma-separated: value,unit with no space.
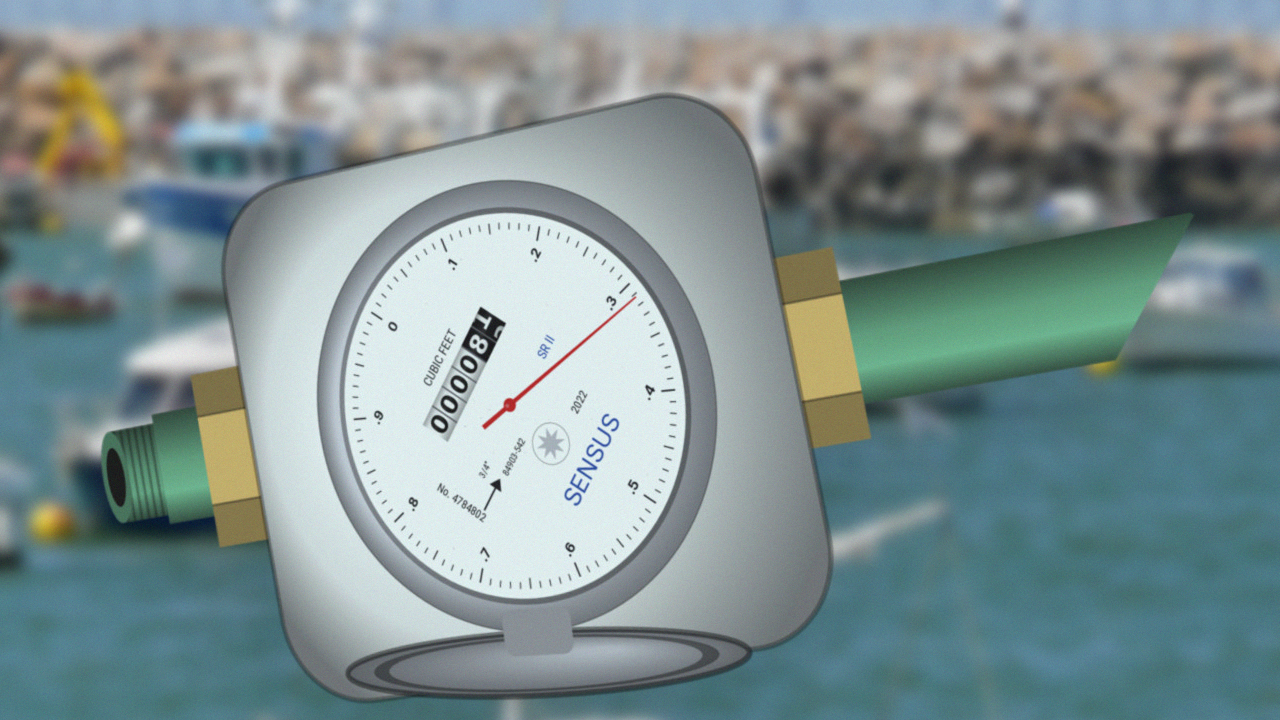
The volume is 81.31,ft³
